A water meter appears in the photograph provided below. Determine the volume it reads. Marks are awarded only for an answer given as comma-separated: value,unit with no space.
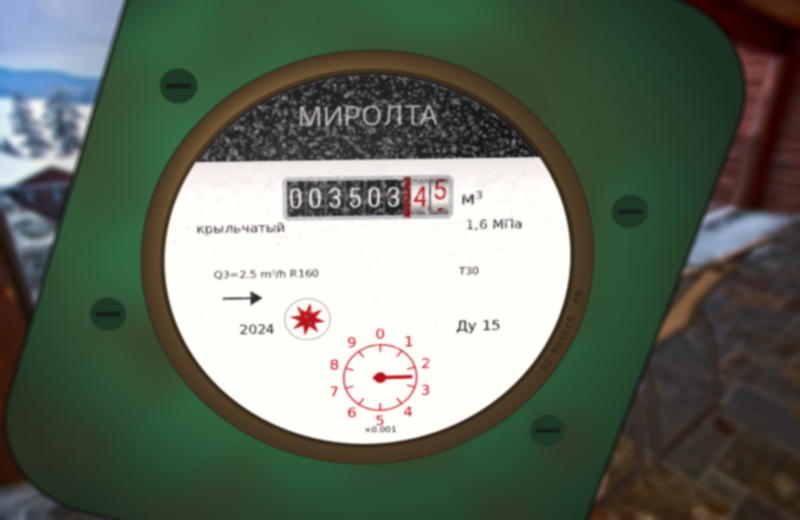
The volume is 3503.452,m³
